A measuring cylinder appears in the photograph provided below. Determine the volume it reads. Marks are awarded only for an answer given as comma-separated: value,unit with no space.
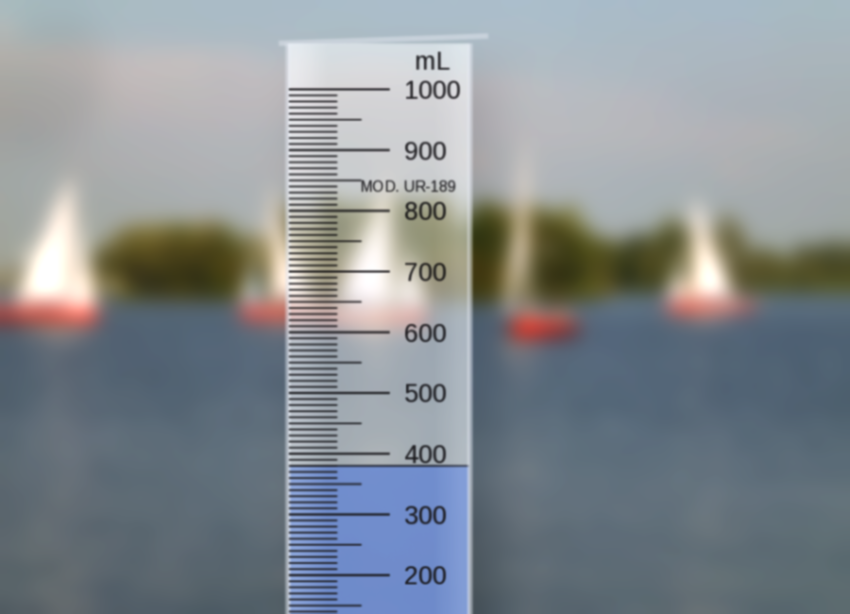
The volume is 380,mL
